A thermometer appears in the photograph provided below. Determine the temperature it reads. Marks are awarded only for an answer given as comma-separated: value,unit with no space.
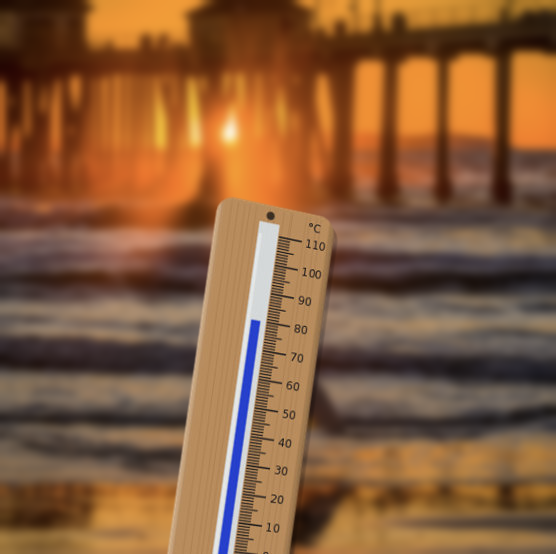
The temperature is 80,°C
